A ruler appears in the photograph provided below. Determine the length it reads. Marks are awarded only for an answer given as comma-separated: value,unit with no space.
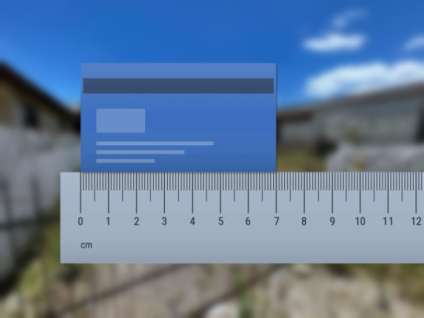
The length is 7,cm
